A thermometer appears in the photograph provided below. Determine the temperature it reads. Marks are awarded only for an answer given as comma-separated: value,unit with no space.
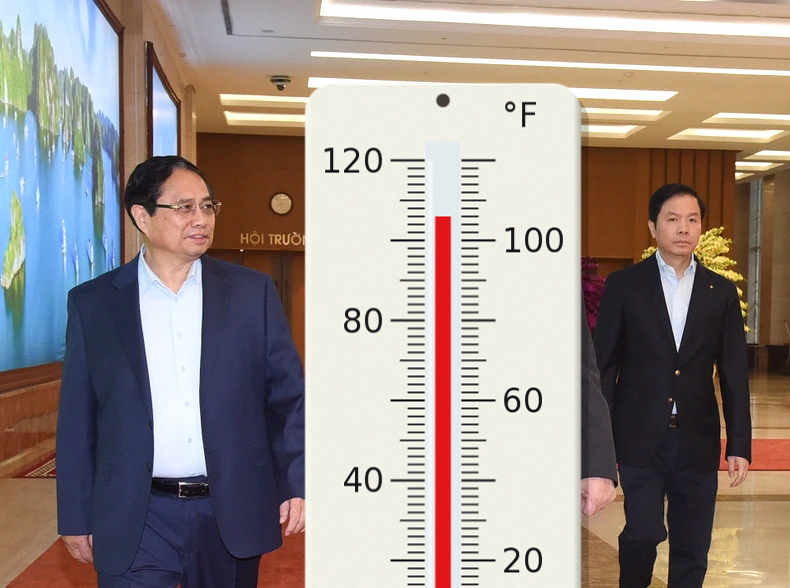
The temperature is 106,°F
